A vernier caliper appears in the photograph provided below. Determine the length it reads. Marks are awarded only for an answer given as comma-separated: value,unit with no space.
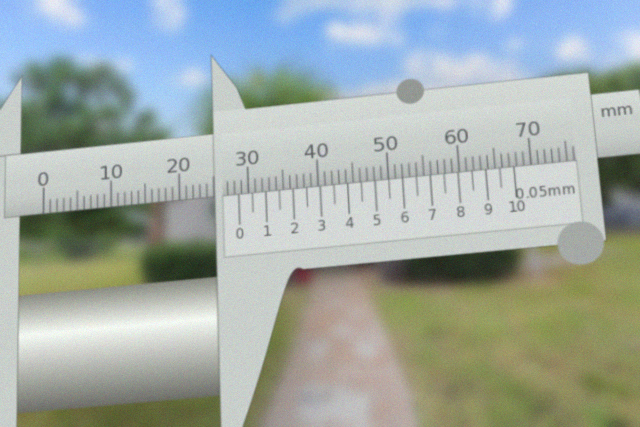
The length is 28.6,mm
